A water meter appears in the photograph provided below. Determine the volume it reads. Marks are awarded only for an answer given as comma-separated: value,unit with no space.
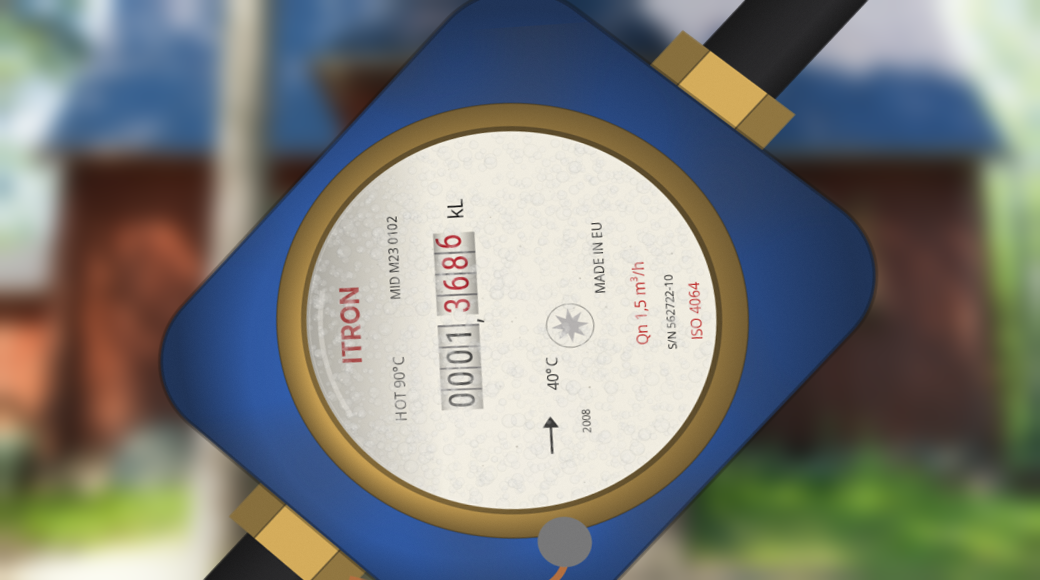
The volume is 1.3686,kL
